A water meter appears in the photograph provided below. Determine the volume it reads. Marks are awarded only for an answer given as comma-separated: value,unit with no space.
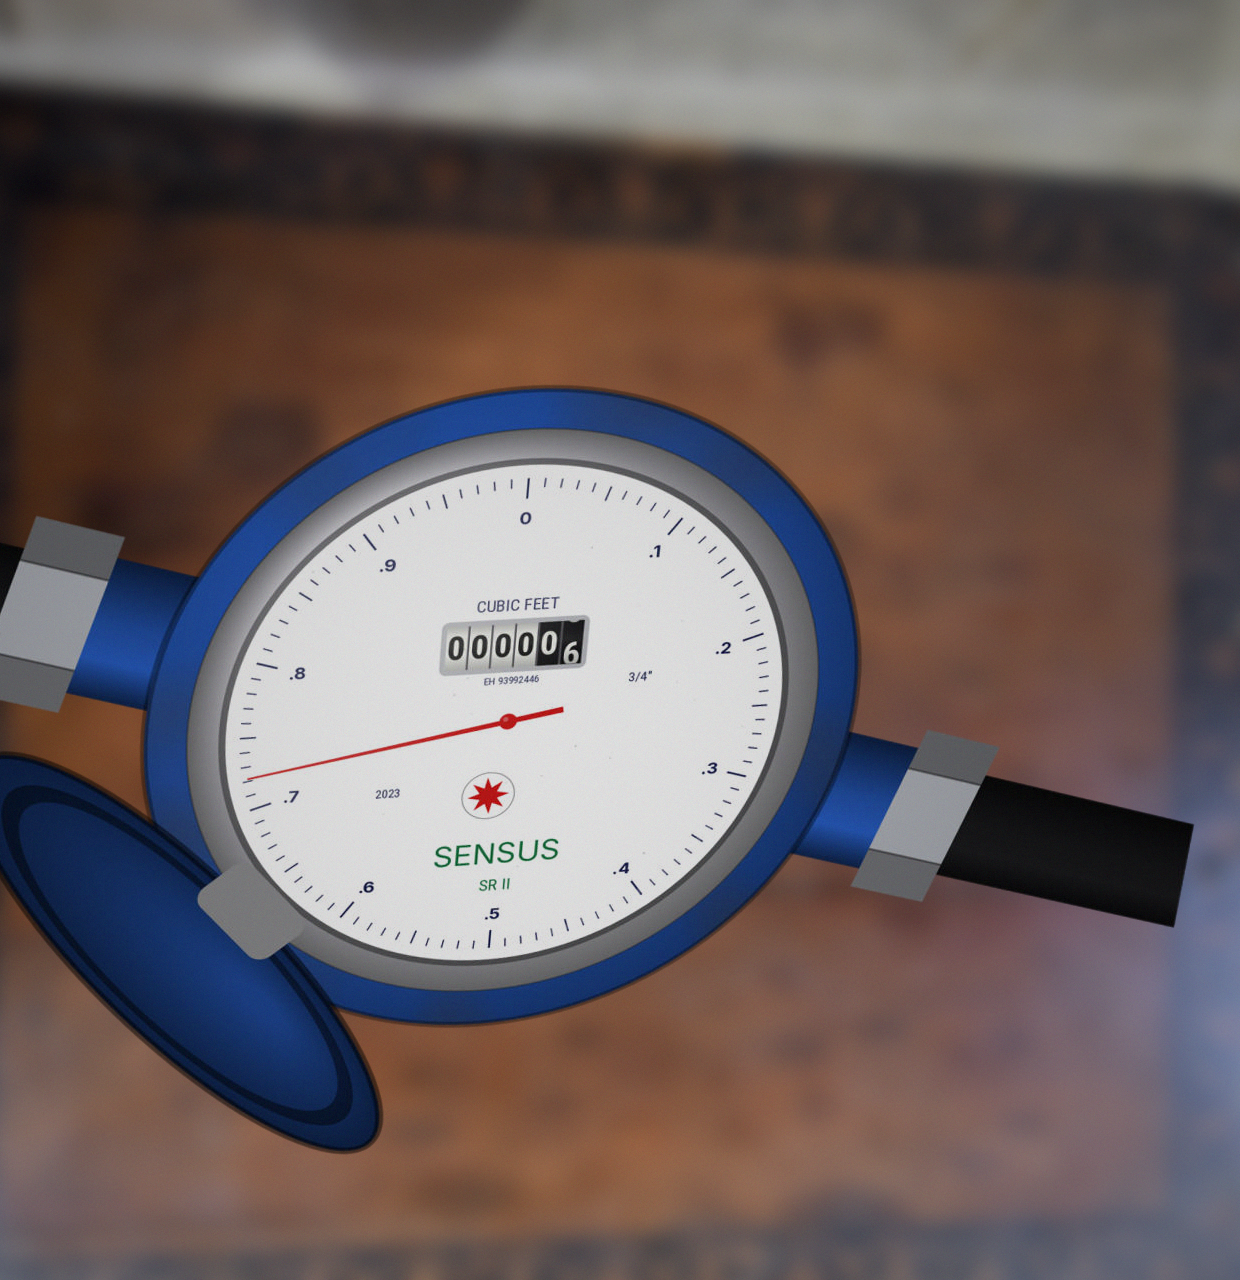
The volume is 5.72,ft³
